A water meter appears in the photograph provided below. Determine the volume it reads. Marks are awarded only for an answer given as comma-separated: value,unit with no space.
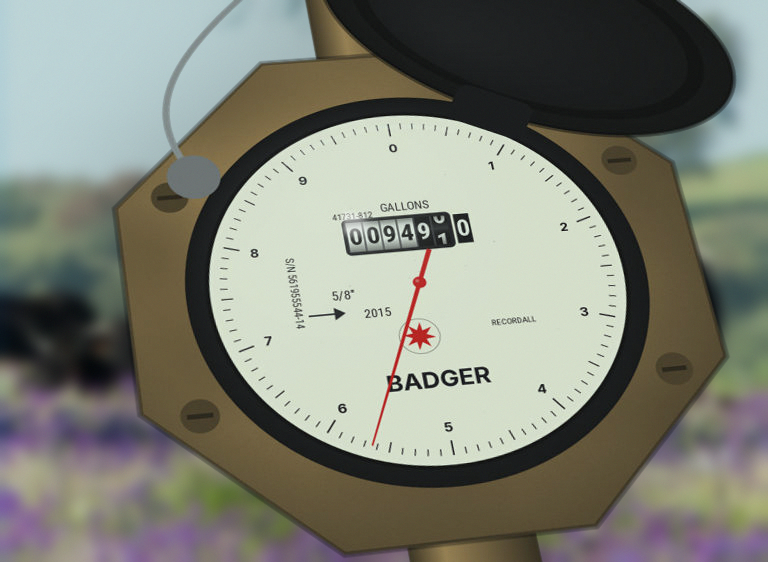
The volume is 94905.6,gal
